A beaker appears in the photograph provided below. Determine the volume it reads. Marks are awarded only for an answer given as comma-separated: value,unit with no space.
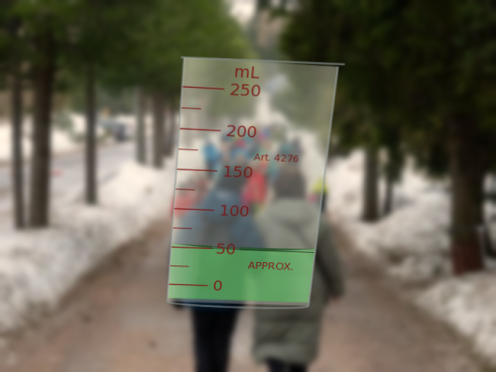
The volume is 50,mL
